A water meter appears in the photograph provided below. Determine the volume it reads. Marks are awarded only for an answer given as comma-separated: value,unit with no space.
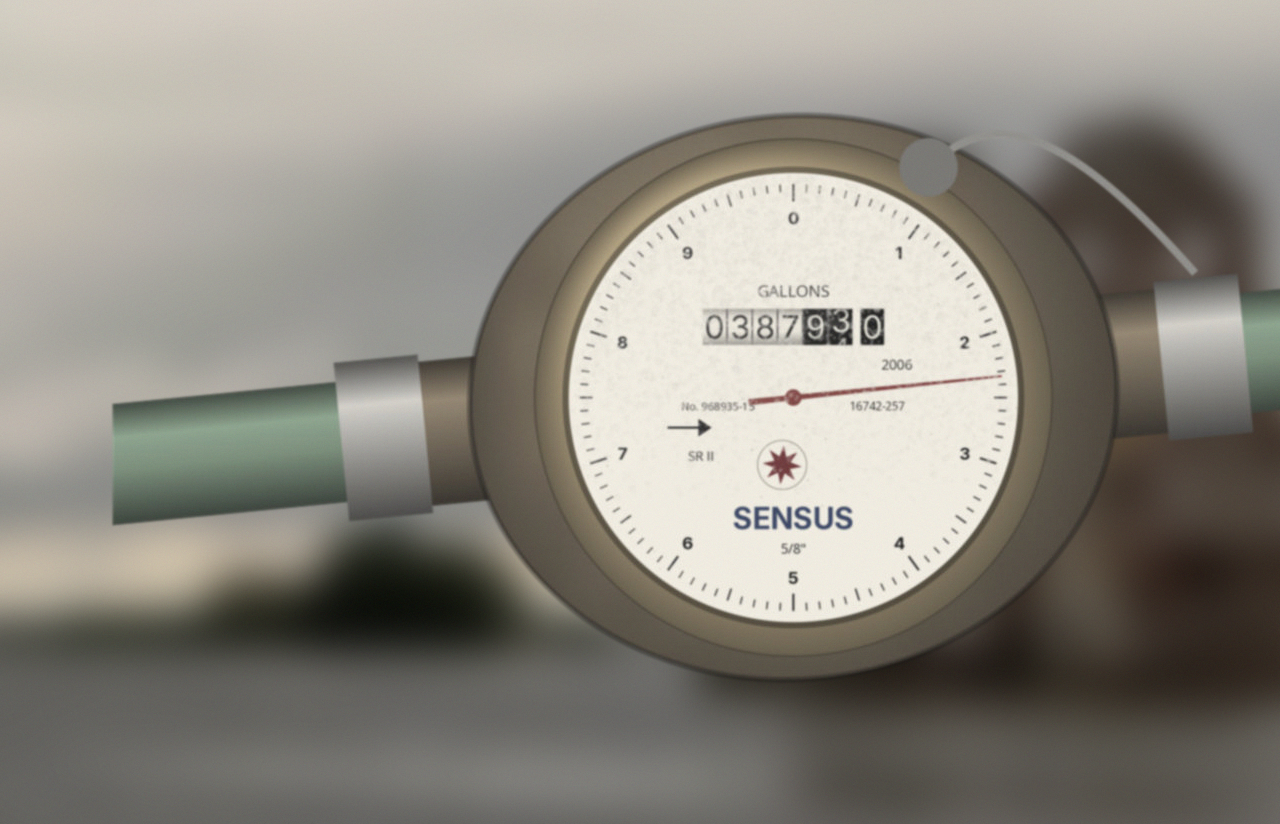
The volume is 387932.3,gal
